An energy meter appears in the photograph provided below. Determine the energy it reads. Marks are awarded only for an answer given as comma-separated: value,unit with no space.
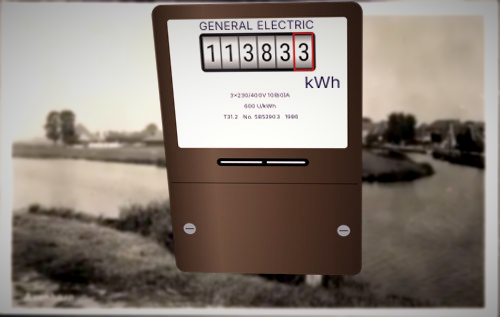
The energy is 11383.3,kWh
